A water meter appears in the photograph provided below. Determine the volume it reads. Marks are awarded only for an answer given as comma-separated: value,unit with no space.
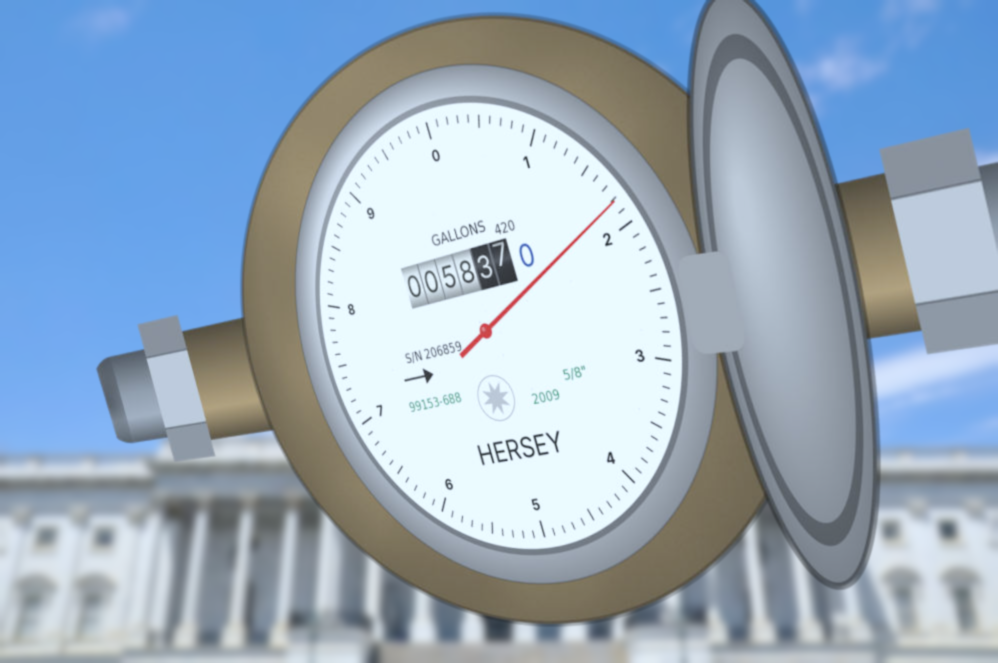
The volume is 58371.8,gal
